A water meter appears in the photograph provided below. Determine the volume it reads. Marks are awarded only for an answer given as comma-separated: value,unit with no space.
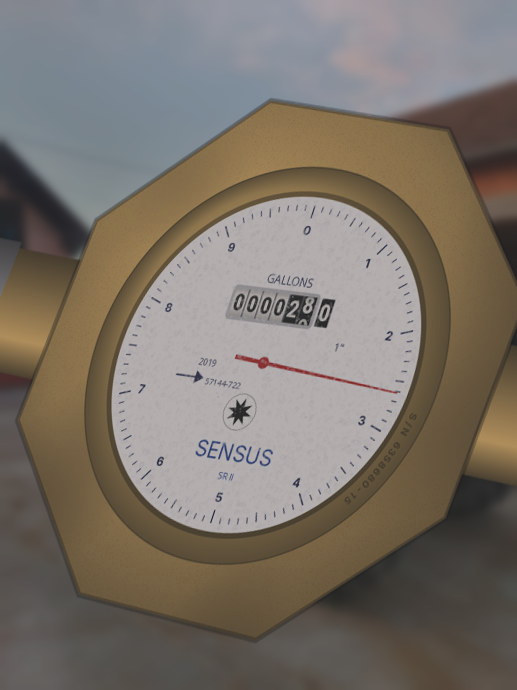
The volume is 282.6,gal
